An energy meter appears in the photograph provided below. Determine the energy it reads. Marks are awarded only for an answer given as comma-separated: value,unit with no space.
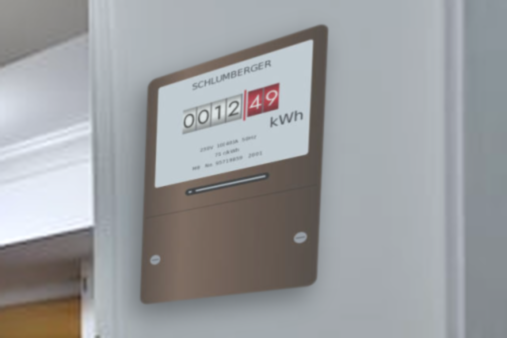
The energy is 12.49,kWh
